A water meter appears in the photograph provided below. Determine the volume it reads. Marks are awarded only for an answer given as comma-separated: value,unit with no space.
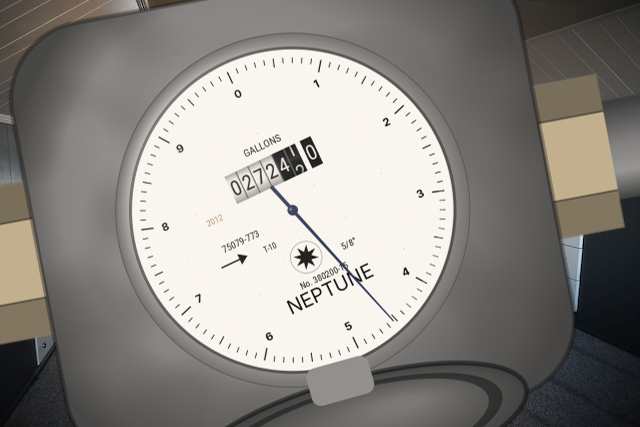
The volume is 272414.5,gal
